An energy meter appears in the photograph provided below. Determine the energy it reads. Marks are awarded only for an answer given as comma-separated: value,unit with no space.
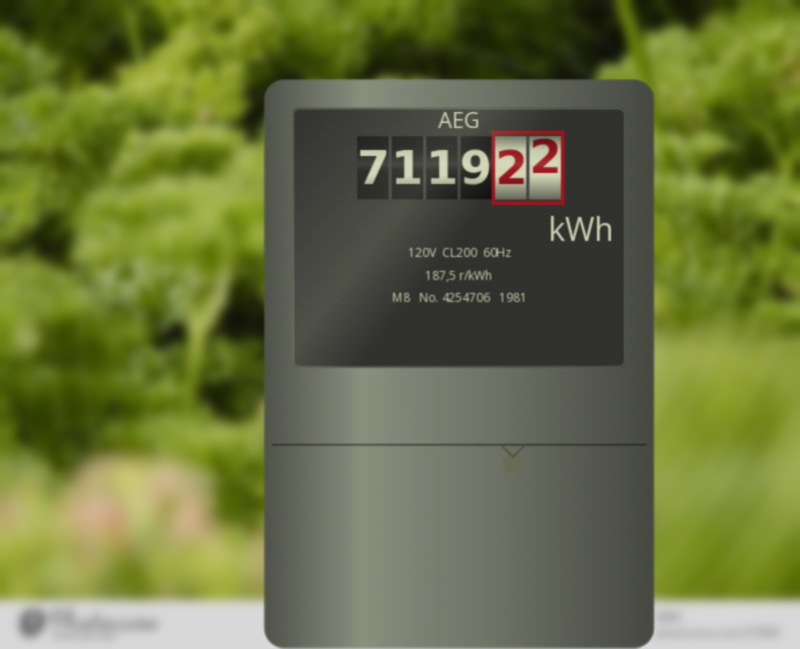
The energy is 7119.22,kWh
